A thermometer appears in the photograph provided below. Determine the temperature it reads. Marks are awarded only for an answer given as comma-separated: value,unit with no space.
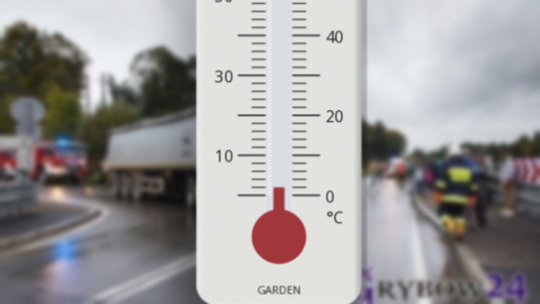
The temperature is 2,°C
